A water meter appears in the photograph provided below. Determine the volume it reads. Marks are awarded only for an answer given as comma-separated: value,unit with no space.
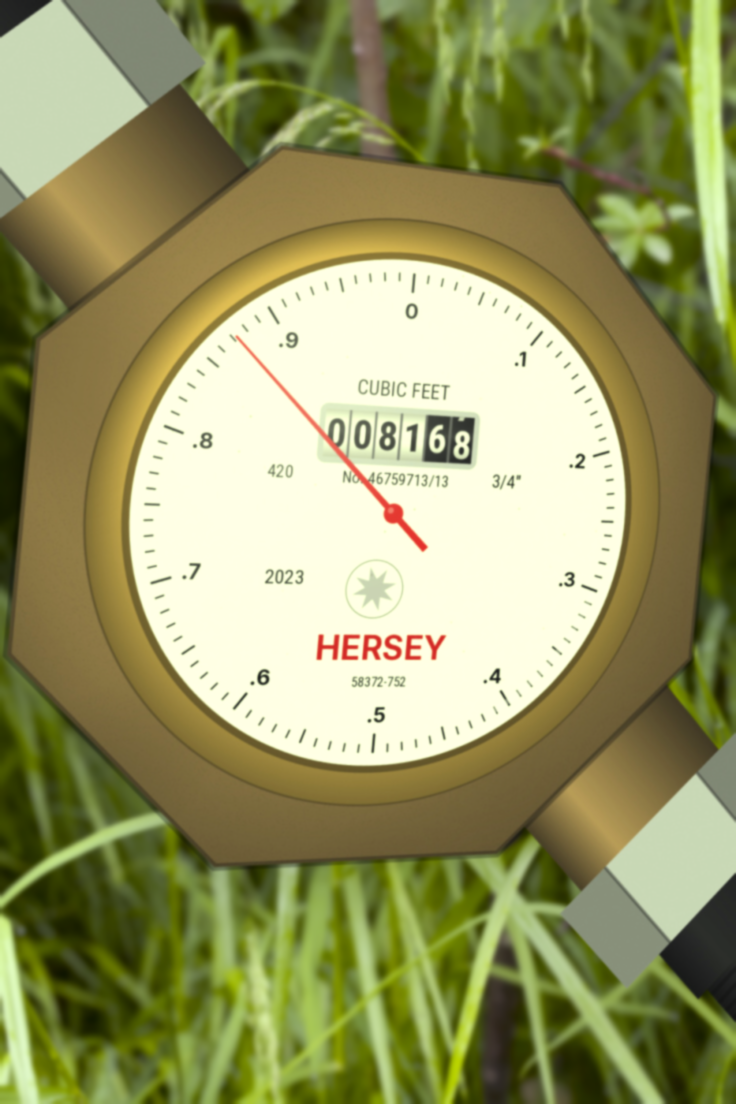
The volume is 8167.87,ft³
